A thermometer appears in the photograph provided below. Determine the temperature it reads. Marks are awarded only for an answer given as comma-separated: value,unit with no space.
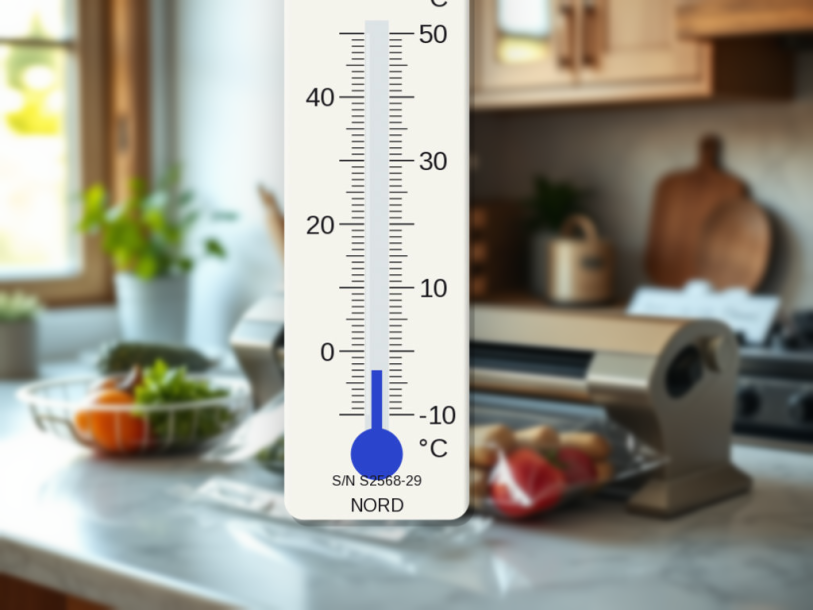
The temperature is -3,°C
